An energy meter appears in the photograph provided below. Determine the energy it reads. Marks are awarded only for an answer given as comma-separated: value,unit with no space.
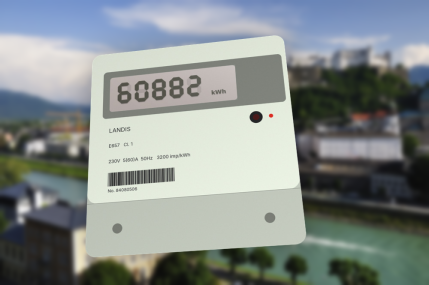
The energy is 60882,kWh
